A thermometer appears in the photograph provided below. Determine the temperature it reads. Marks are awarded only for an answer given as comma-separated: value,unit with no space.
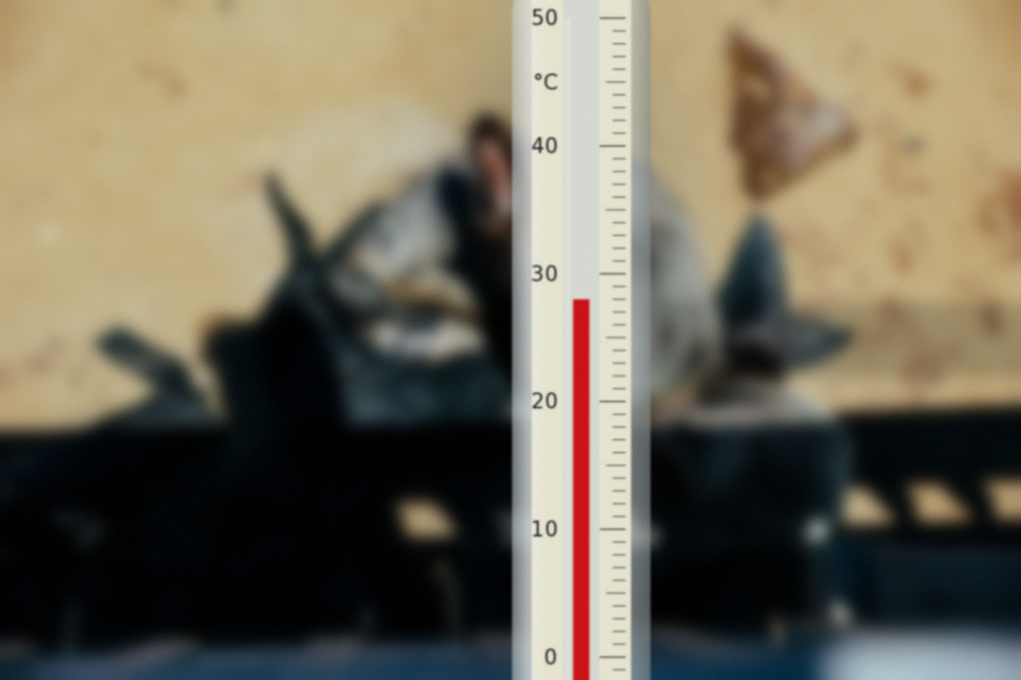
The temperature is 28,°C
